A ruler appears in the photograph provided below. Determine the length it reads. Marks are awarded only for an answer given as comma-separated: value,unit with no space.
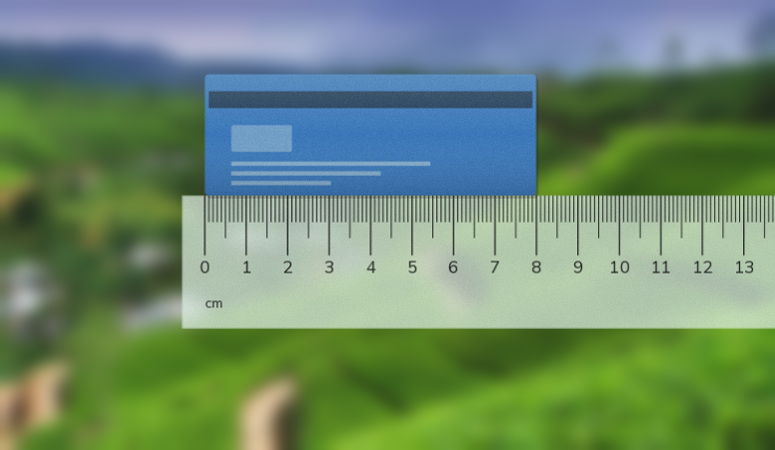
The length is 8,cm
